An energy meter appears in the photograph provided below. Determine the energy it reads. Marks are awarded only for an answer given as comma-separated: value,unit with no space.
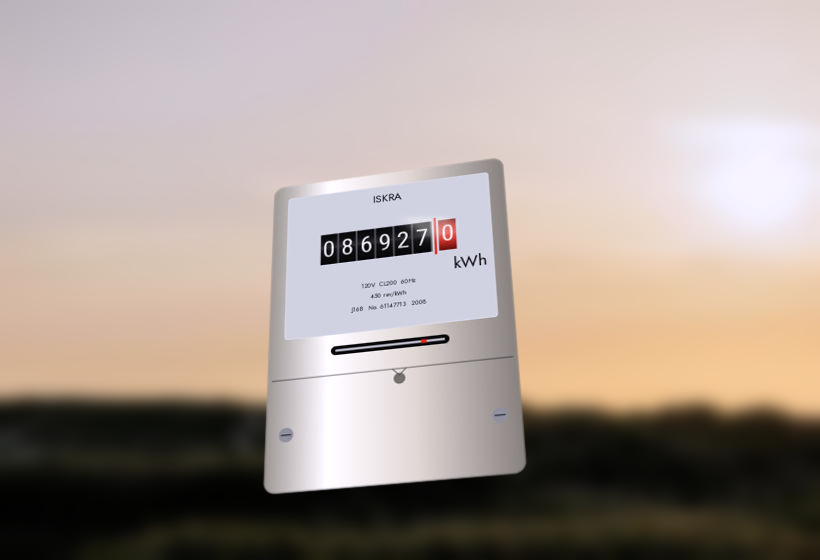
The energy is 86927.0,kWh
